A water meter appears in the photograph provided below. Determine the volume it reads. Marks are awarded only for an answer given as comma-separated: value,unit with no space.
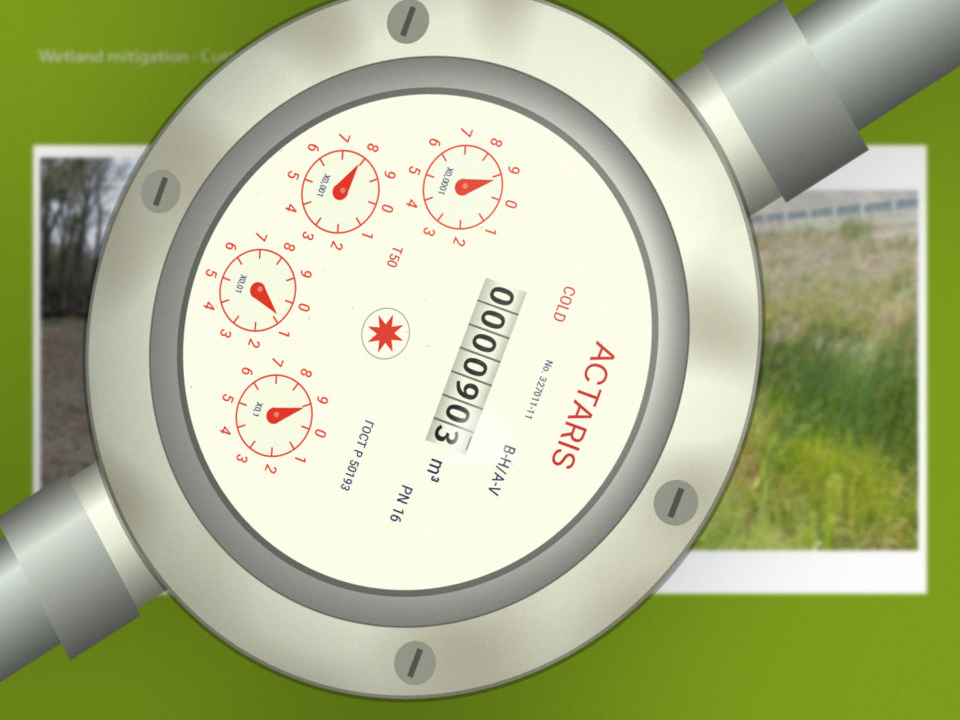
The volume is 902.9079,m³
